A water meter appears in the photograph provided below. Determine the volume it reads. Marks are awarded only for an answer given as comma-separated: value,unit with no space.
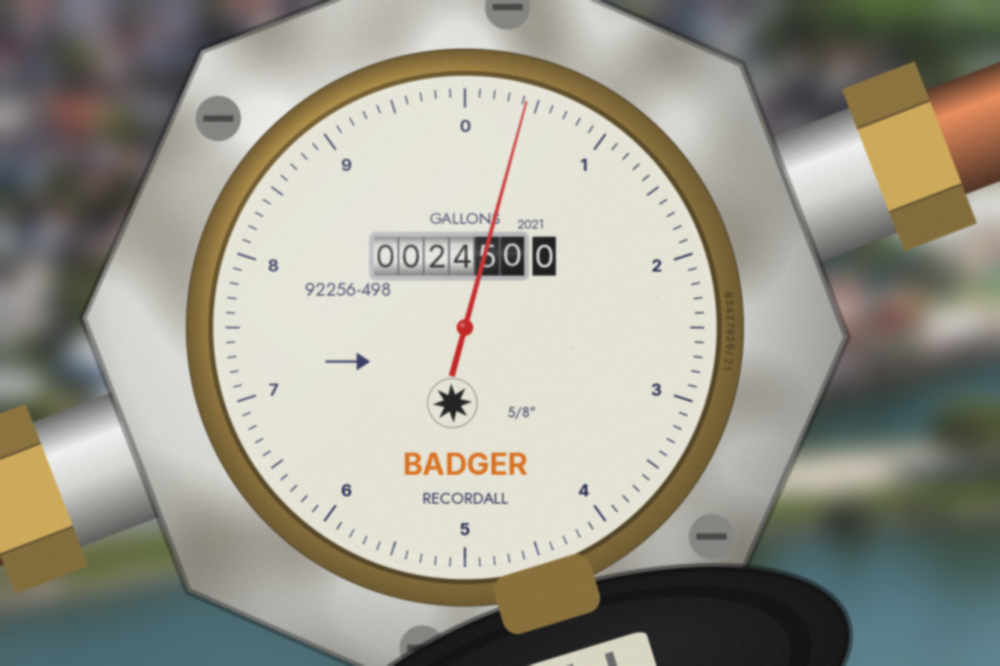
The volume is 24500.4,gal
